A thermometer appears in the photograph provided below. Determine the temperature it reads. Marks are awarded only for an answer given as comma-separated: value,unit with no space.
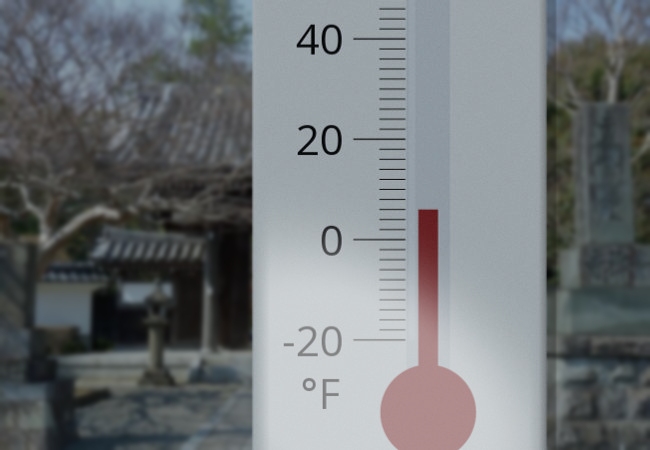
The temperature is 6,°F
